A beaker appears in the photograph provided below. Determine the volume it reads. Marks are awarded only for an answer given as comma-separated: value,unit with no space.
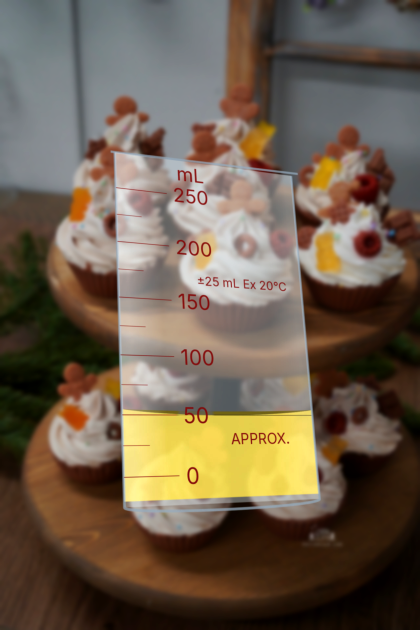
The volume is 50,mL
